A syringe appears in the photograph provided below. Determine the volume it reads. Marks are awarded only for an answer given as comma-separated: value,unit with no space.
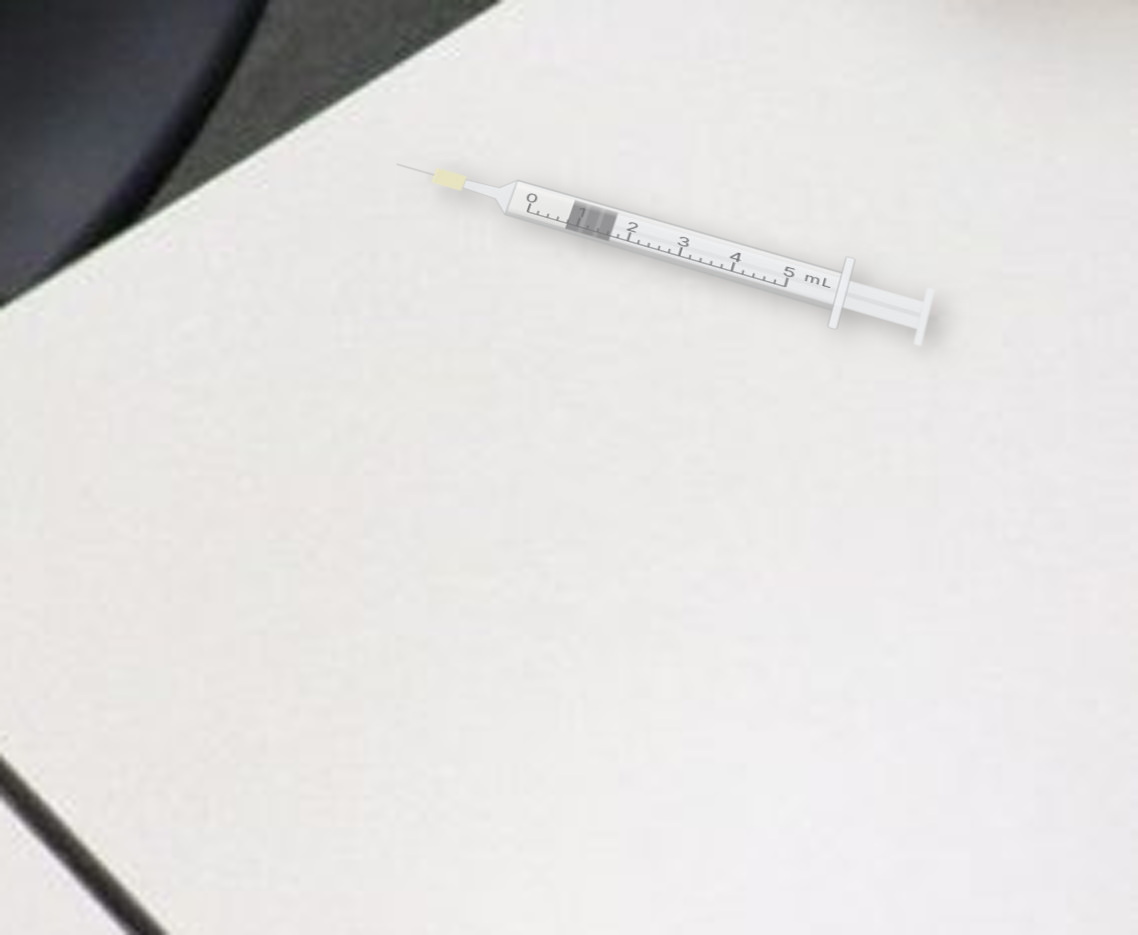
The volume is 0.8,mL
